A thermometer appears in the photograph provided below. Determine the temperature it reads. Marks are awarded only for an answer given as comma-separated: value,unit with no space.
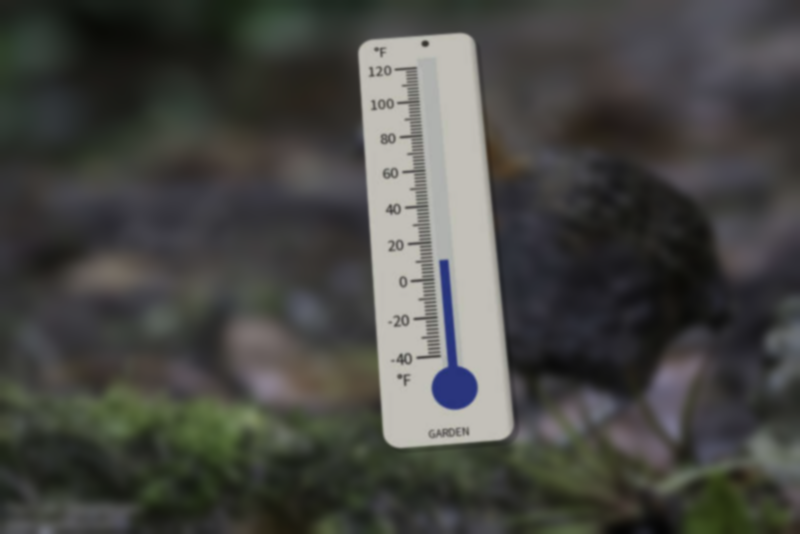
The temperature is 10,°F
